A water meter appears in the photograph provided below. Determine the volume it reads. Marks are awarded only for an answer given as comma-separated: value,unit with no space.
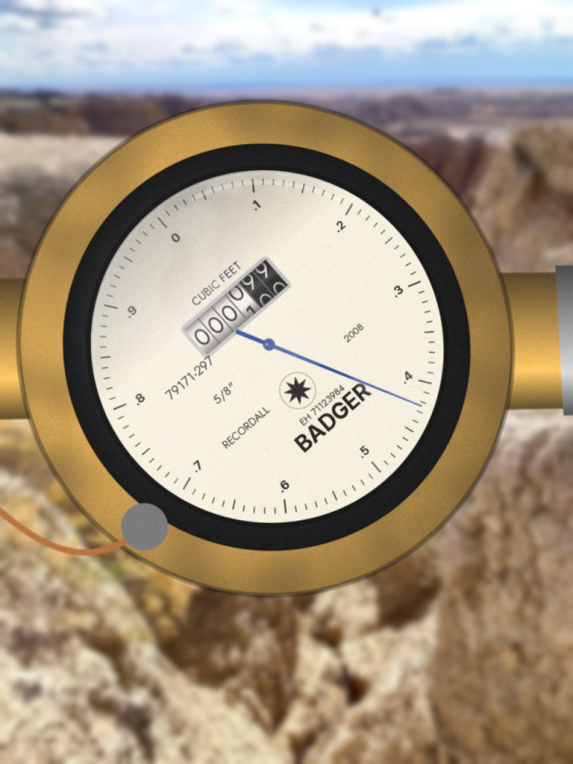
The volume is 99.42,ft³
